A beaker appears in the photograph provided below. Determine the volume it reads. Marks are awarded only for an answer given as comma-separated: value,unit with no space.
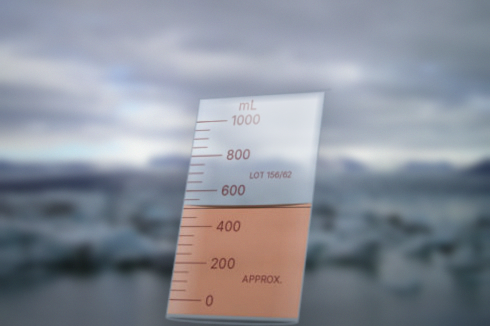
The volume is 500,mL
